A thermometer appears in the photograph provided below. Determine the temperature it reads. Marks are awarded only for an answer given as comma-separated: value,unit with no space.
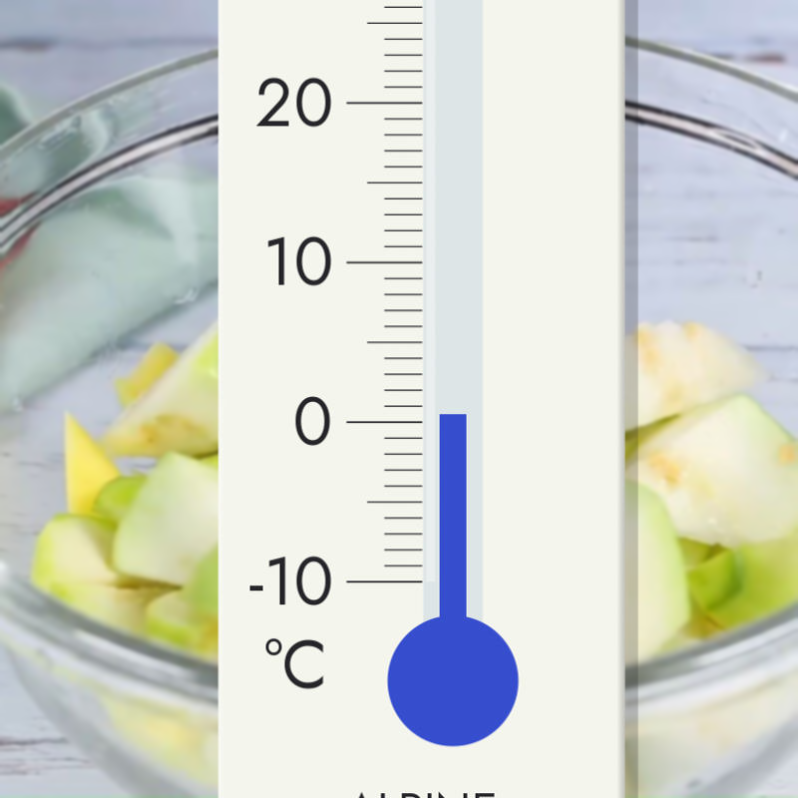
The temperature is 0.5,°C
